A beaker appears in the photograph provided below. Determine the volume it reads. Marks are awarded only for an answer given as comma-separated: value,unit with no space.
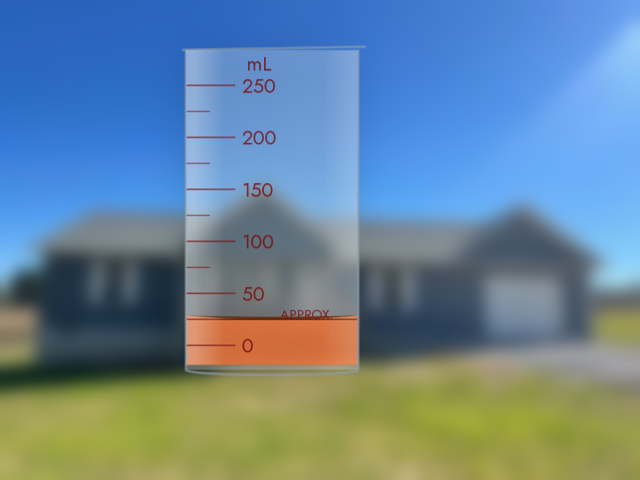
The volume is 25,mL
